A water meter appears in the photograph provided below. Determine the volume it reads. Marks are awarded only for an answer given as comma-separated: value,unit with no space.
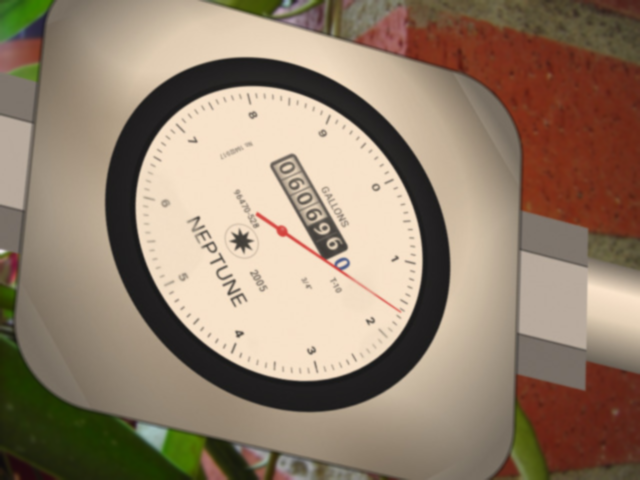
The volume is 606961.6,gal
